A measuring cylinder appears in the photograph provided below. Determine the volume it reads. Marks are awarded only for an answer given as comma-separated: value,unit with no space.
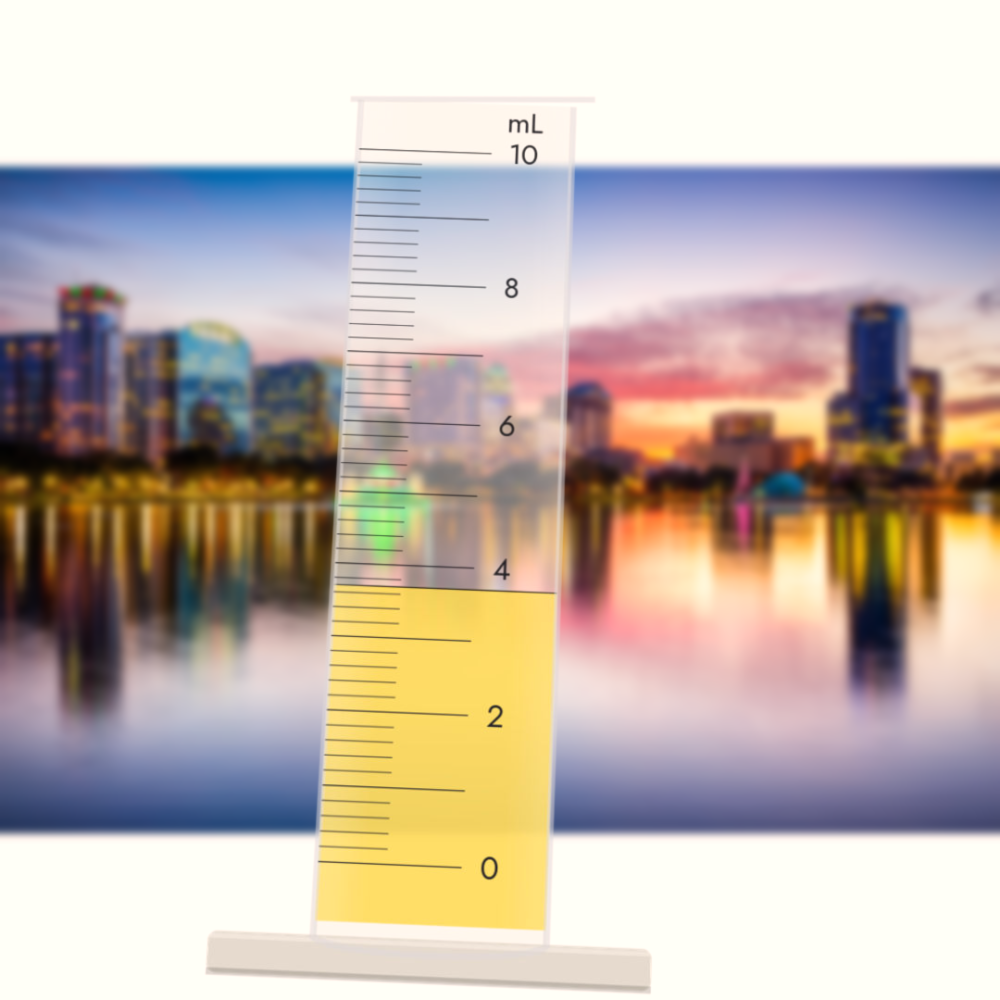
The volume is 3.7,mL
